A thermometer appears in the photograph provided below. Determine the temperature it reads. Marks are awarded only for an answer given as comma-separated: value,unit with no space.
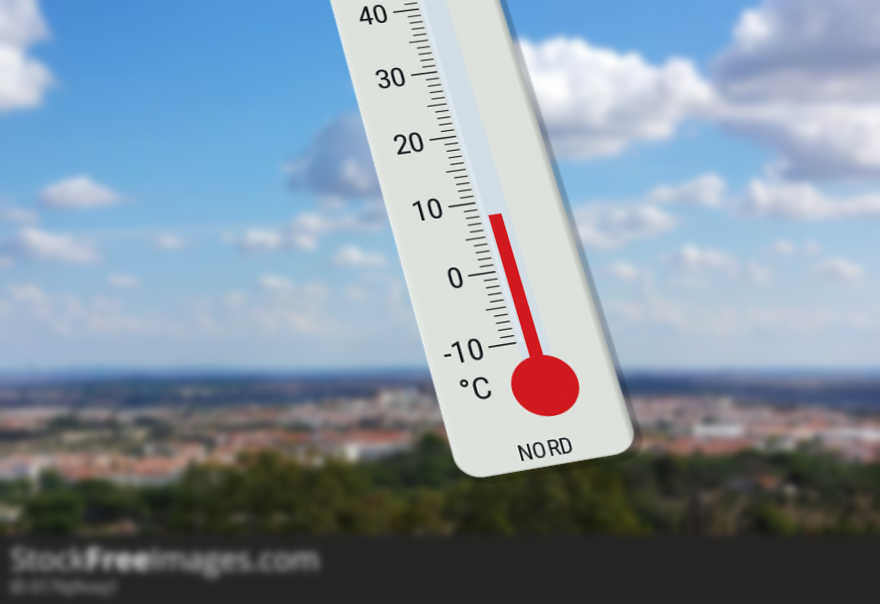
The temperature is 8,°C
